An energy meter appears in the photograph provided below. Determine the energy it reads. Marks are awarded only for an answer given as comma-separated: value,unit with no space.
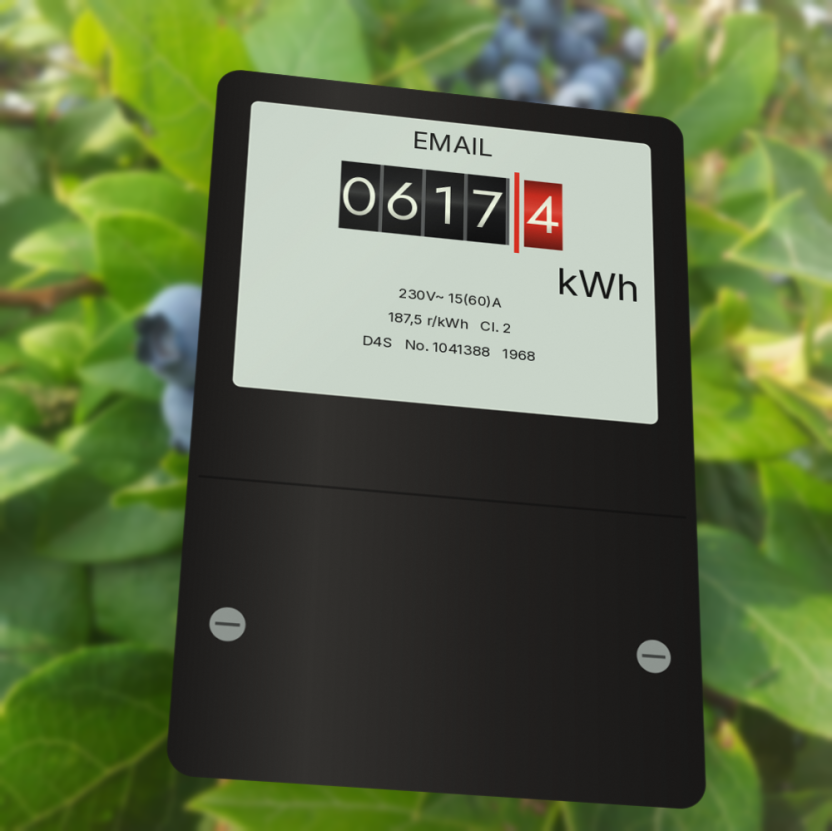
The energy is 617.4,kWh
